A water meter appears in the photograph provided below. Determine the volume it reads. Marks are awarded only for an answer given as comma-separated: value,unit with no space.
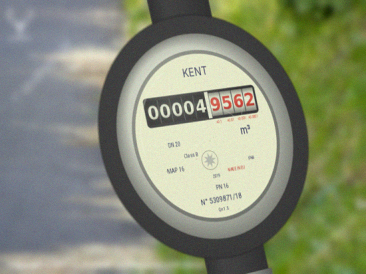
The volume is 4.9562,m³
